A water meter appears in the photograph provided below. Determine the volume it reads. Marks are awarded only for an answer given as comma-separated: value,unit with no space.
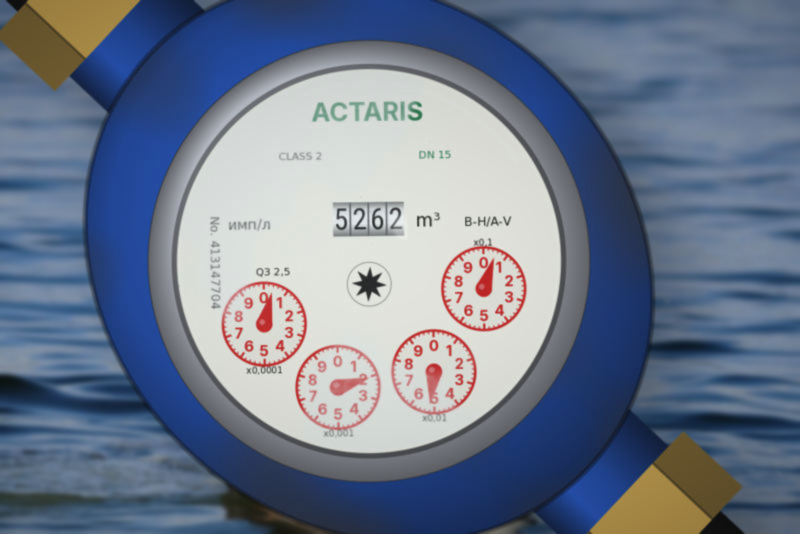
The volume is 5262.0520,m³
